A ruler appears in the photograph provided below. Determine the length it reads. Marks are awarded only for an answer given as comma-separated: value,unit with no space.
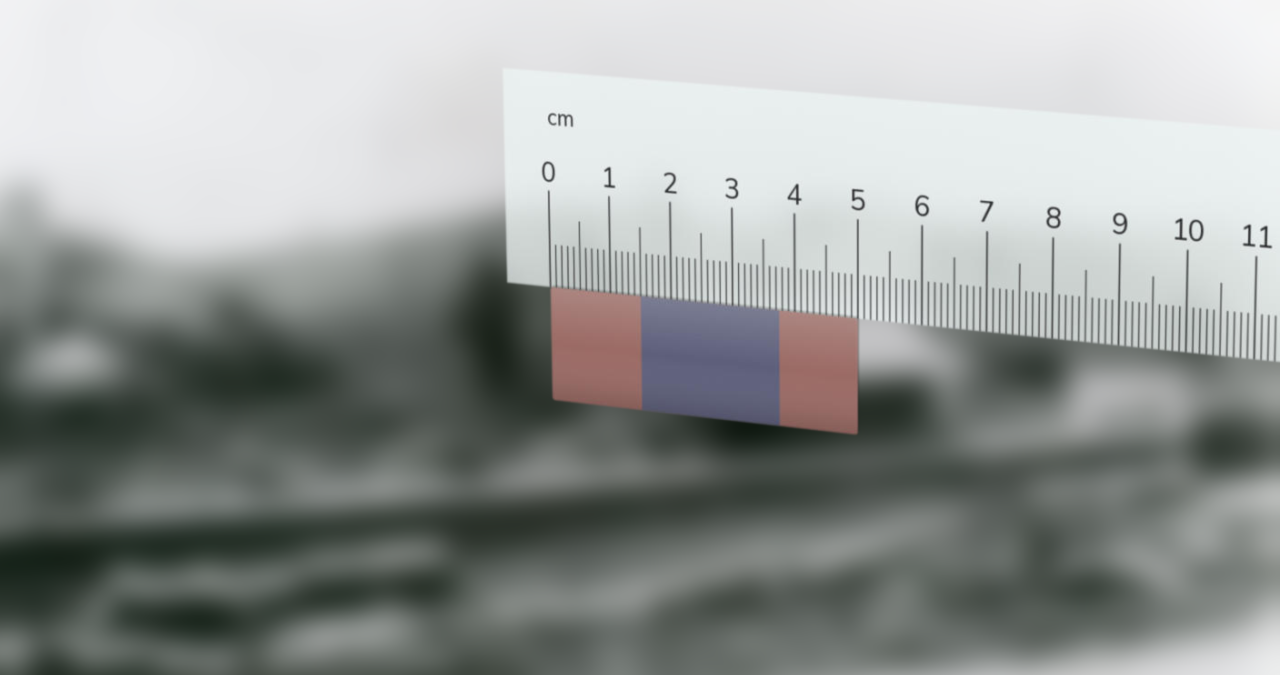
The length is 5,cm
